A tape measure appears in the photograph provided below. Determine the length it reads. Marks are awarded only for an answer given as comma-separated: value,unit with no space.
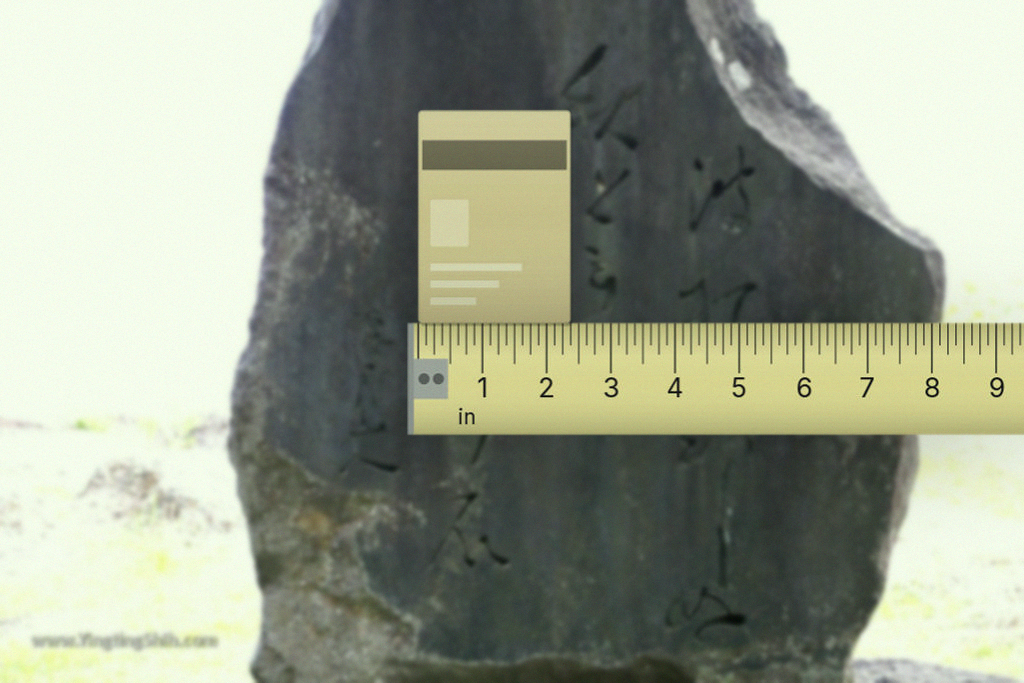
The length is 2.375,in
